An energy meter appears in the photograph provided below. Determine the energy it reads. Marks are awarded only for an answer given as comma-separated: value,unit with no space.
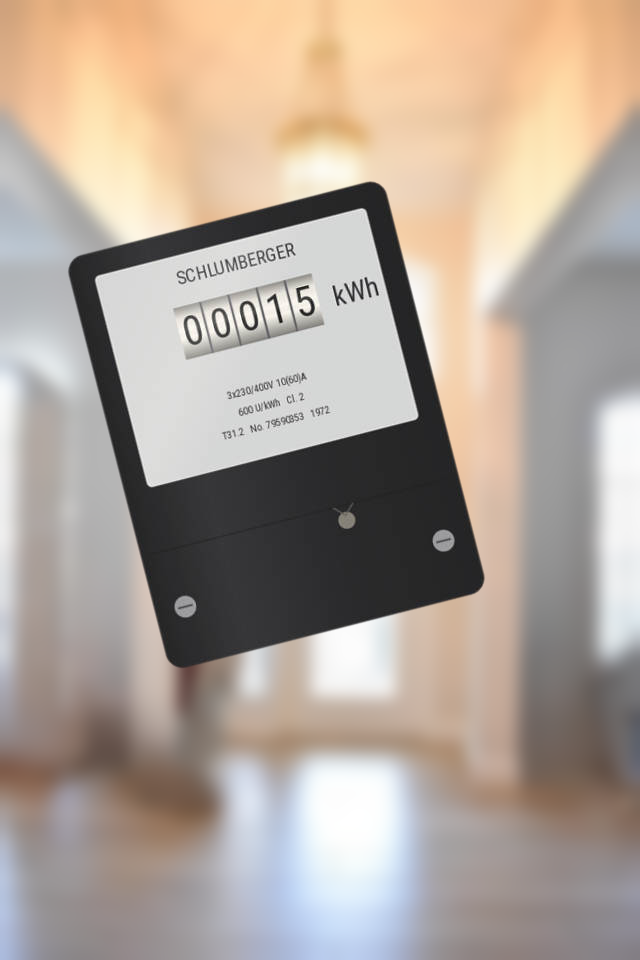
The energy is 15,kWh
